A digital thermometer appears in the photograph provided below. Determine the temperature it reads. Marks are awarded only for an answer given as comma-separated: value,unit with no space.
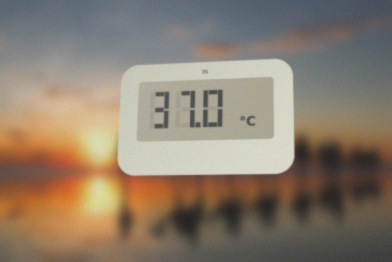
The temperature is 37.0,°C
